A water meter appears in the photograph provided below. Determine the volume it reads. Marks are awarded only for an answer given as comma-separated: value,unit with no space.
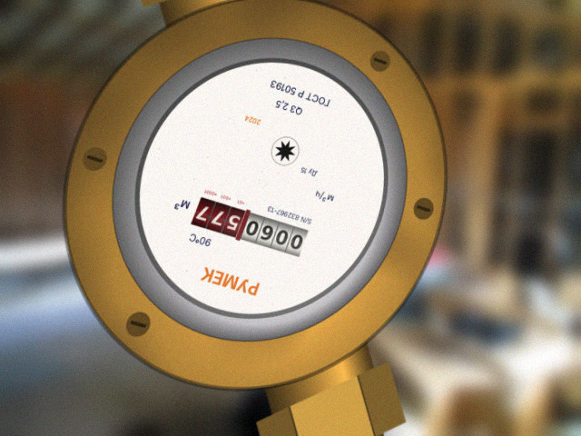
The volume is 60.577,m³
